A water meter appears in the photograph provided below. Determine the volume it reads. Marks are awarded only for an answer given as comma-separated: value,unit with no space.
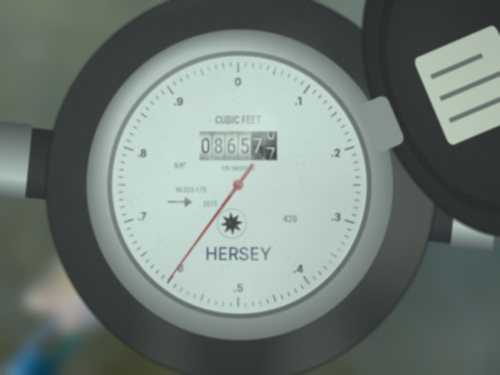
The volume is 86576.60,ft³
